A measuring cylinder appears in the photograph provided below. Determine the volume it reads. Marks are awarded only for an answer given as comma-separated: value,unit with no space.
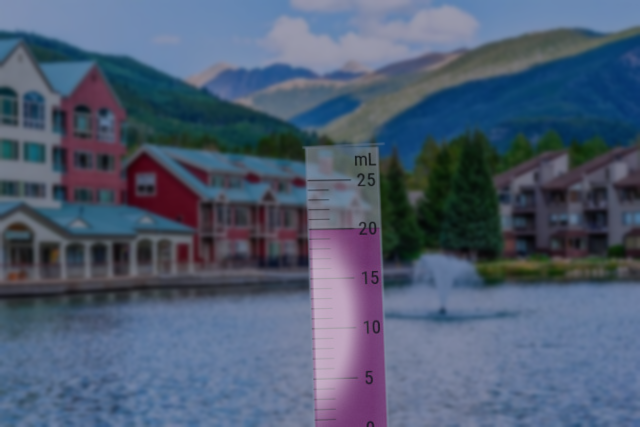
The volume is 20,mL
